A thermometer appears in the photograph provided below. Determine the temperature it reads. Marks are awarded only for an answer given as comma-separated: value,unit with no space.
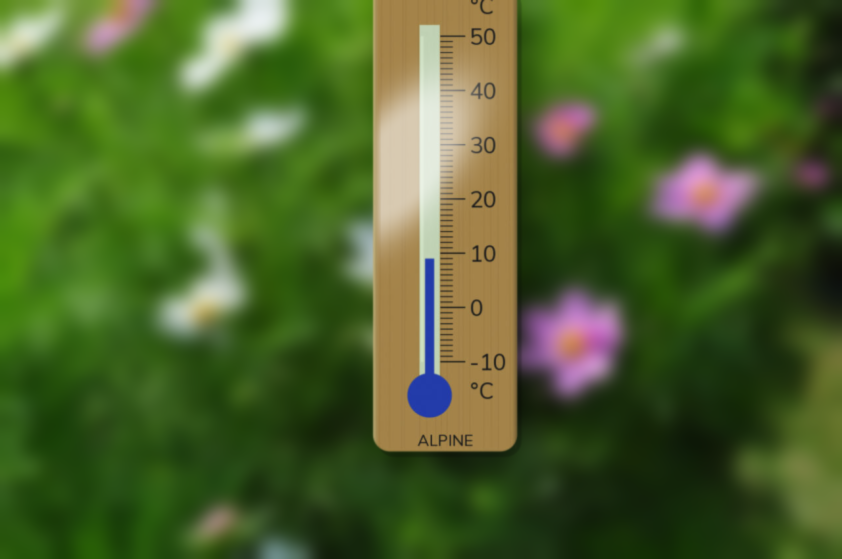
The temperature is 9,°C
